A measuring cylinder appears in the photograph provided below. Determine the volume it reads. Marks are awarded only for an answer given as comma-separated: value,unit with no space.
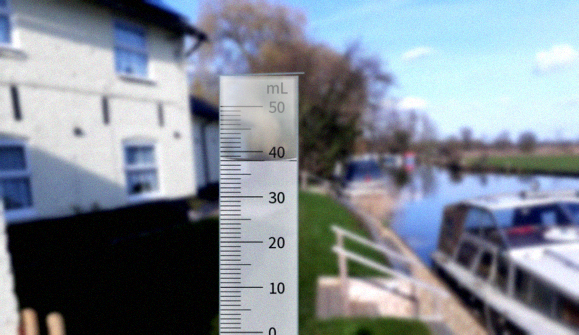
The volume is 38,mL
